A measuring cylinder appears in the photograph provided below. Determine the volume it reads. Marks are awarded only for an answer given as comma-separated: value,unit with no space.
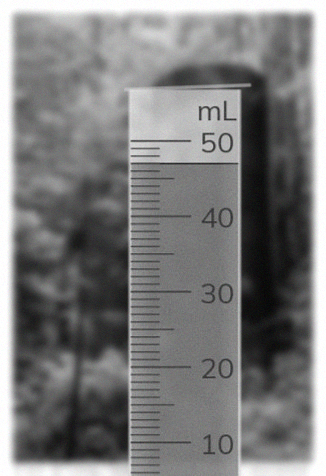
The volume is 47,mL
